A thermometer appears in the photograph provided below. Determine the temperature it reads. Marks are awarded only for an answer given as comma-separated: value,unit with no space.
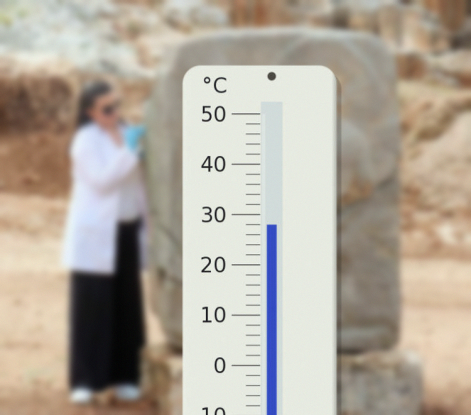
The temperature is 28,°C
